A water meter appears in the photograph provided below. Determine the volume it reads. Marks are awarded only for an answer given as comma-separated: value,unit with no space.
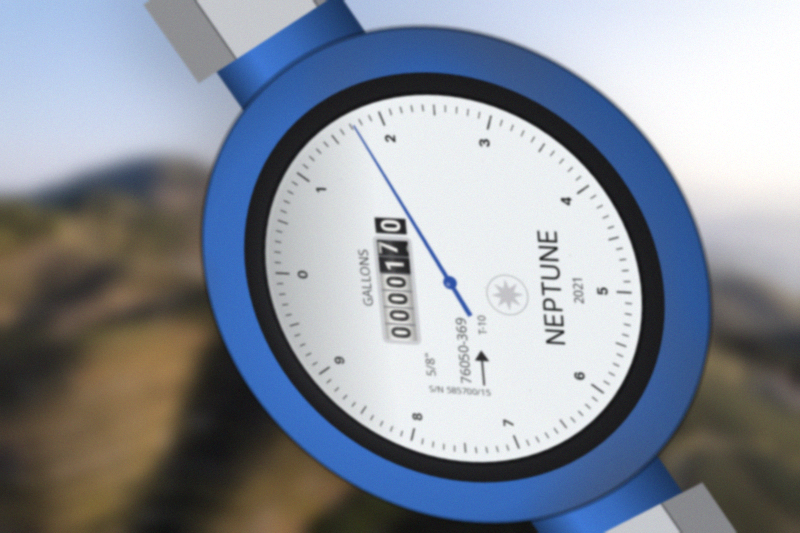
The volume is 171.7,gal
